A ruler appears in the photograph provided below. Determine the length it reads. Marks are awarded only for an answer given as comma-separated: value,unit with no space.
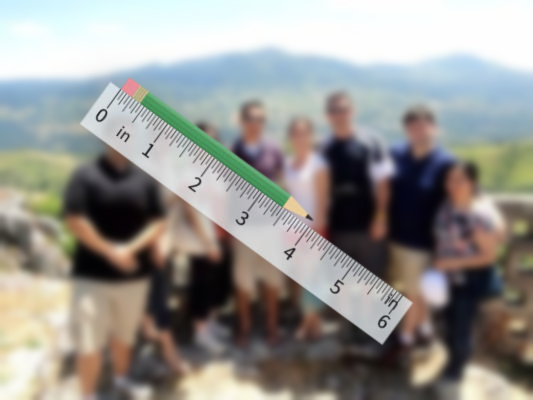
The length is 4,in
